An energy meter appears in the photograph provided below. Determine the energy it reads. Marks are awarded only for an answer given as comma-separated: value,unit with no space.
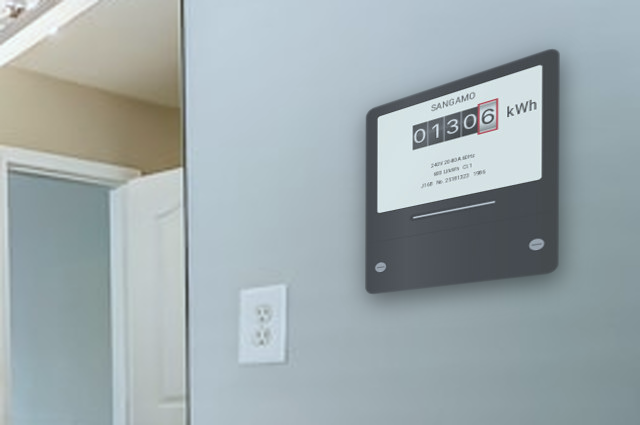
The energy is 130.6,kWh
